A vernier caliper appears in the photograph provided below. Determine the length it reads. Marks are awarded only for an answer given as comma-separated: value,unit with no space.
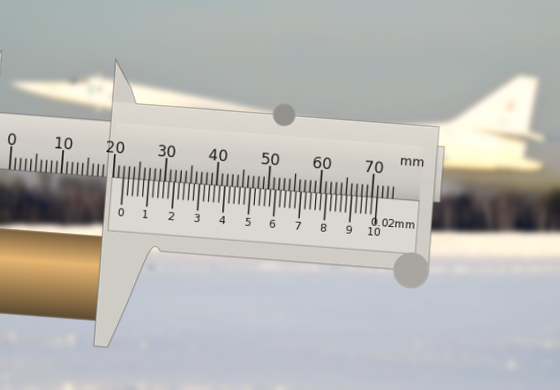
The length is 22.0,mm
